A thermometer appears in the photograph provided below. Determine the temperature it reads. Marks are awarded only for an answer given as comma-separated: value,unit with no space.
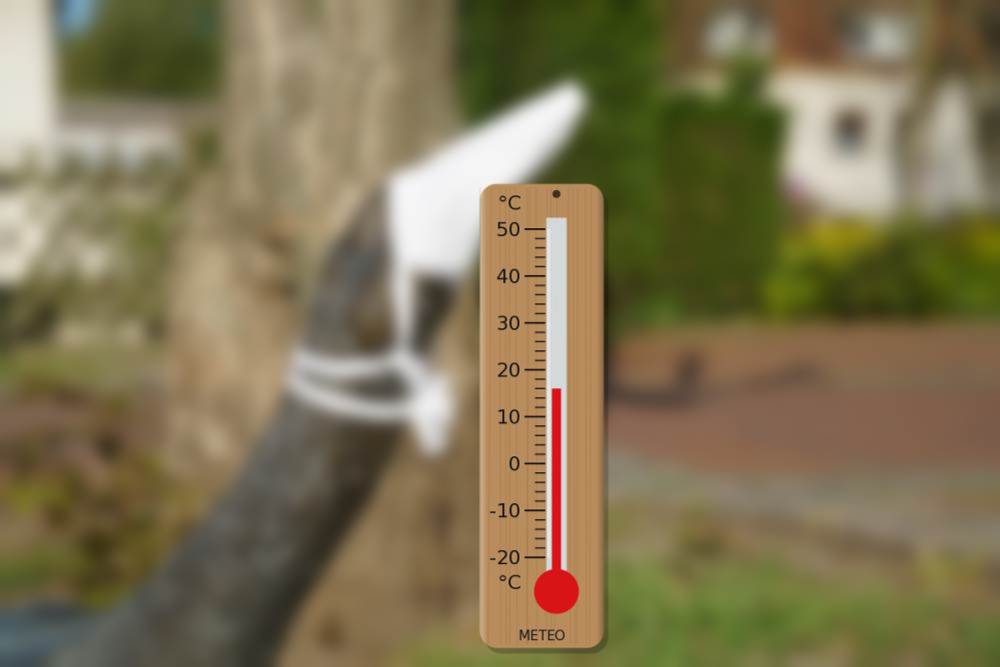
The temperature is 16,°C
